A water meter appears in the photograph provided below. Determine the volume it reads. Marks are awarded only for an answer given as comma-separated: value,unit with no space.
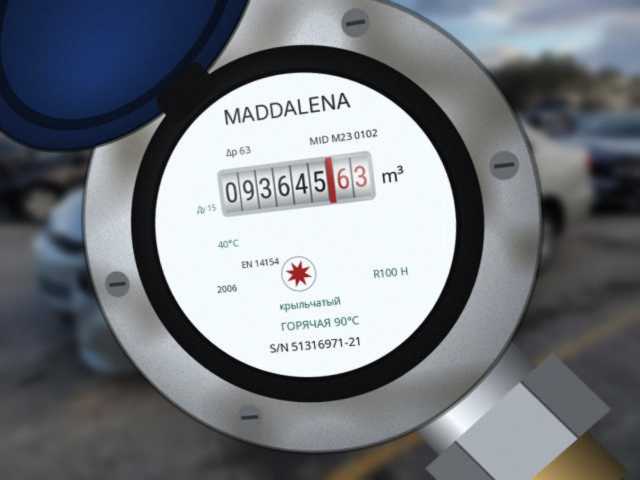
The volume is 93645.63,m³
